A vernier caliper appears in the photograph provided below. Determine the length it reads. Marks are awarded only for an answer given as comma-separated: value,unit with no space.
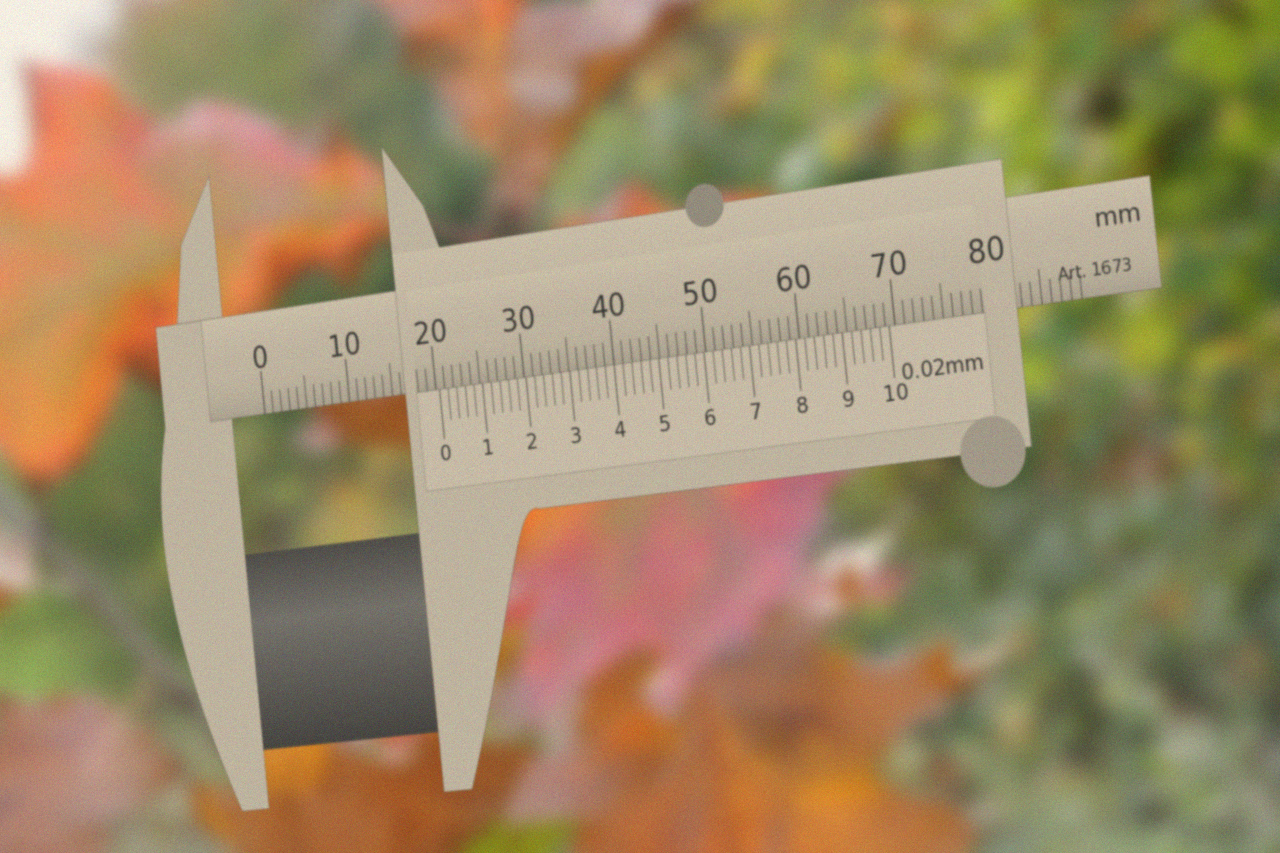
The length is 20.4,mm
